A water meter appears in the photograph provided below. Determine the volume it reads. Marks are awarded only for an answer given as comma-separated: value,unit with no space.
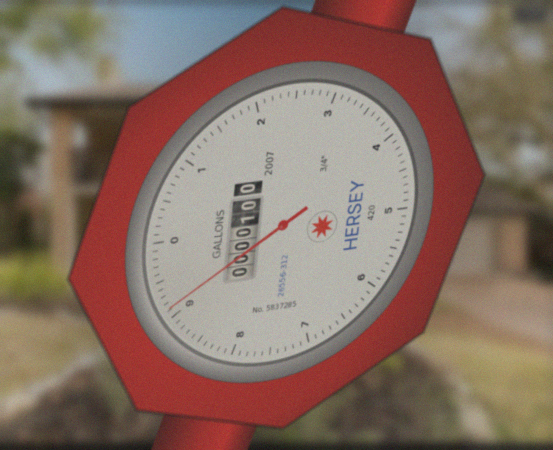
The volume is 99.1,gal
